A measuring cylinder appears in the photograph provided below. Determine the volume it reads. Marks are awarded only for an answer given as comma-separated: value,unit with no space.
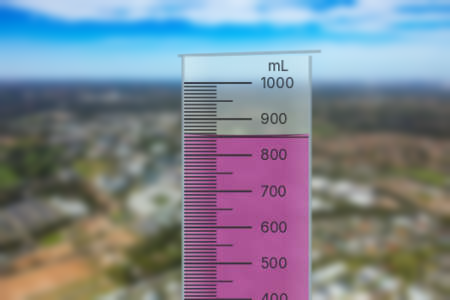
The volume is 850,mL
